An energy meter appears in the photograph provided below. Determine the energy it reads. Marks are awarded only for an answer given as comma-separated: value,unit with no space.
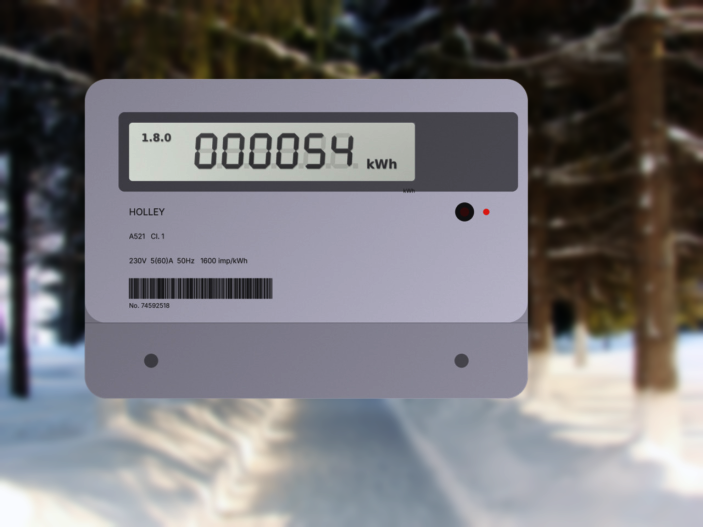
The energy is 54,kWh
